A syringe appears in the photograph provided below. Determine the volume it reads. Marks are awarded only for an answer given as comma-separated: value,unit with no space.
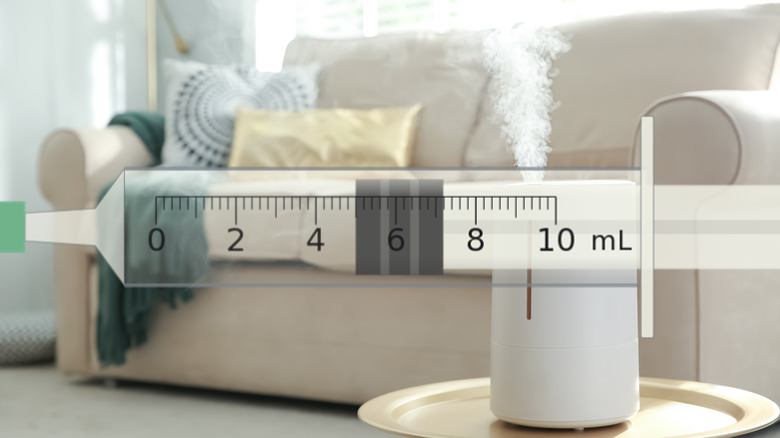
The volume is 5,mL
